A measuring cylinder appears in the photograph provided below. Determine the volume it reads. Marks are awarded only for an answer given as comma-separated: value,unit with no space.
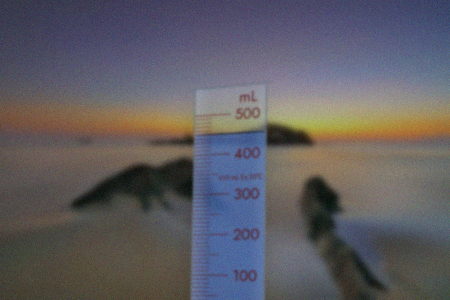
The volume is 450,mL
